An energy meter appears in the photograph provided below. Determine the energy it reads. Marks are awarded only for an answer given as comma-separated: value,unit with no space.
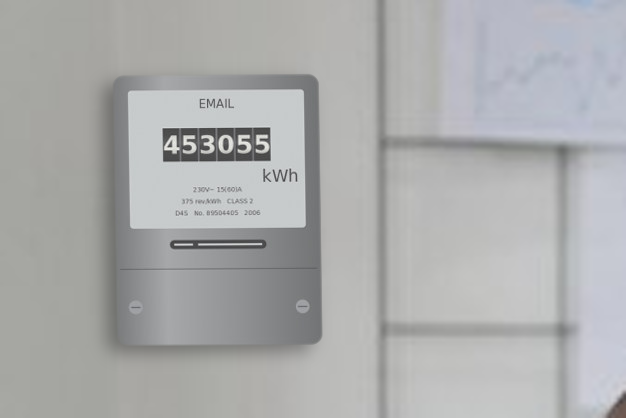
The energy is 453055,kWh
